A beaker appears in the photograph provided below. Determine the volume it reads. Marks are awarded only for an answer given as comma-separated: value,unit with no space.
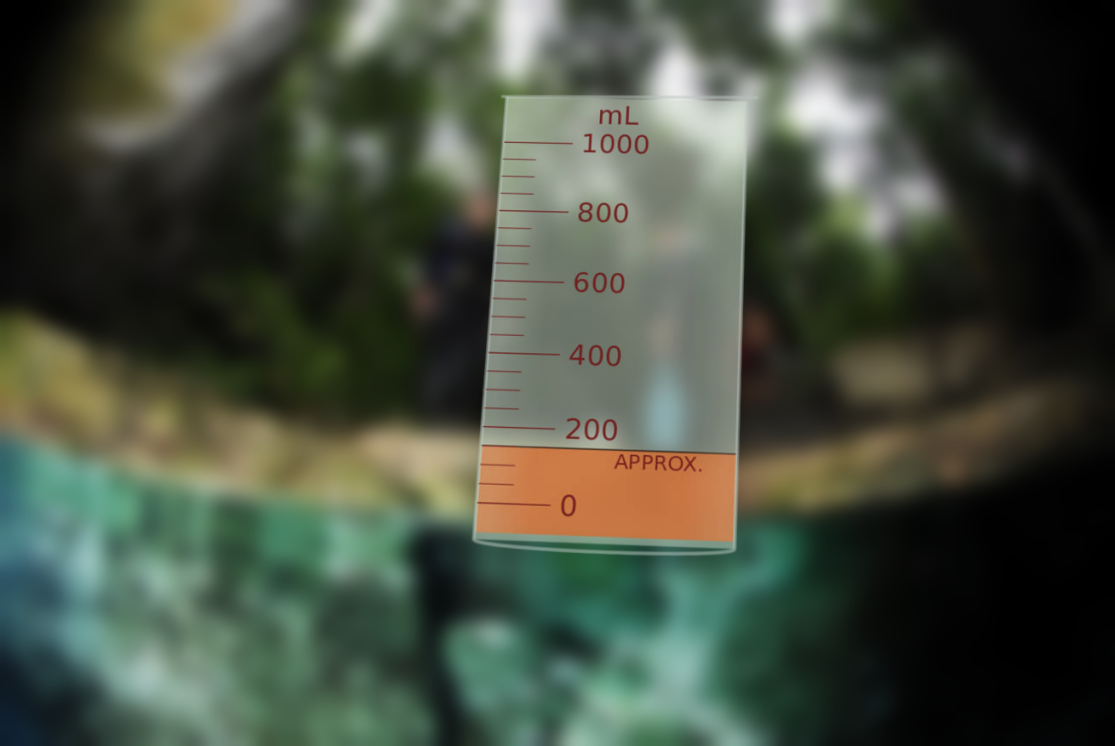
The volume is 150,mL
